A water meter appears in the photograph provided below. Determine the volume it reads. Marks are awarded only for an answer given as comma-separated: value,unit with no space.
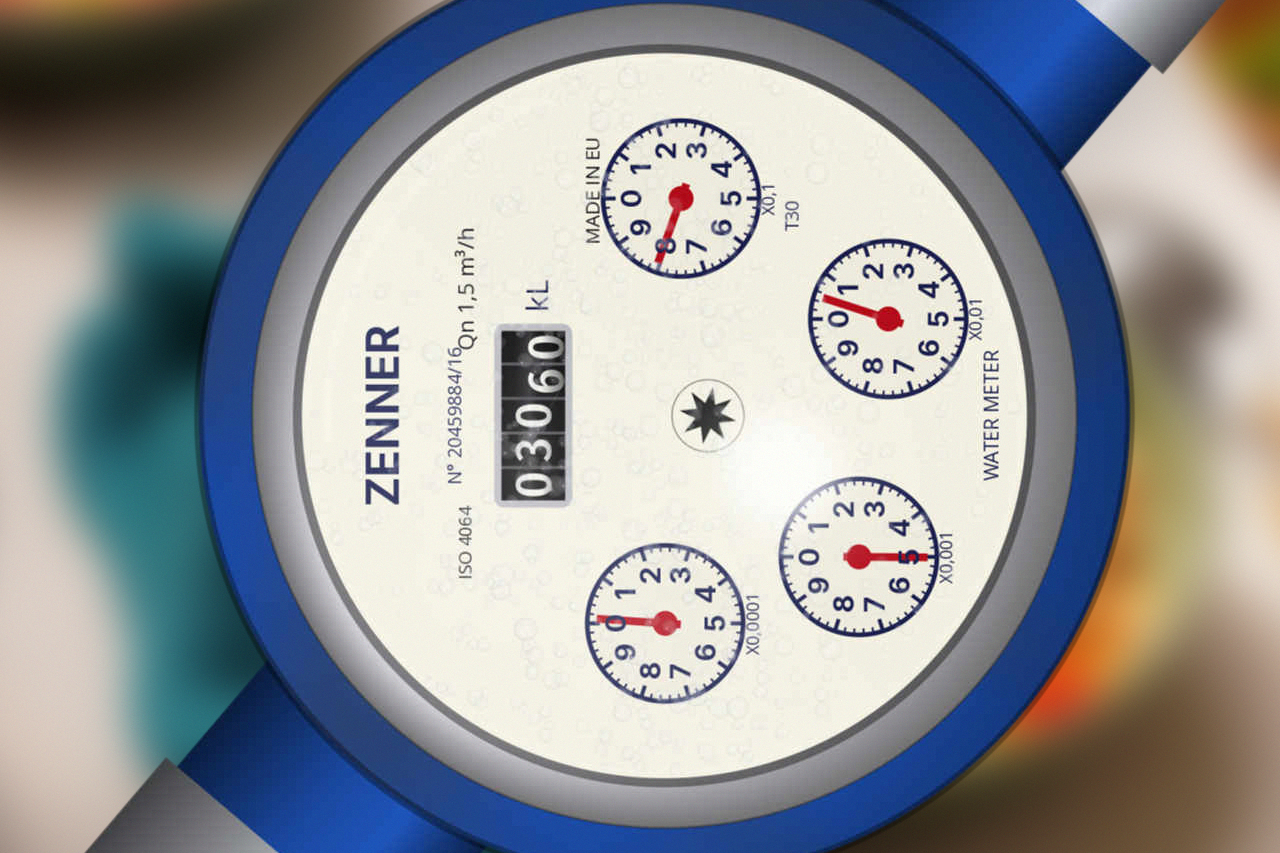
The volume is 3059.8050,kL
